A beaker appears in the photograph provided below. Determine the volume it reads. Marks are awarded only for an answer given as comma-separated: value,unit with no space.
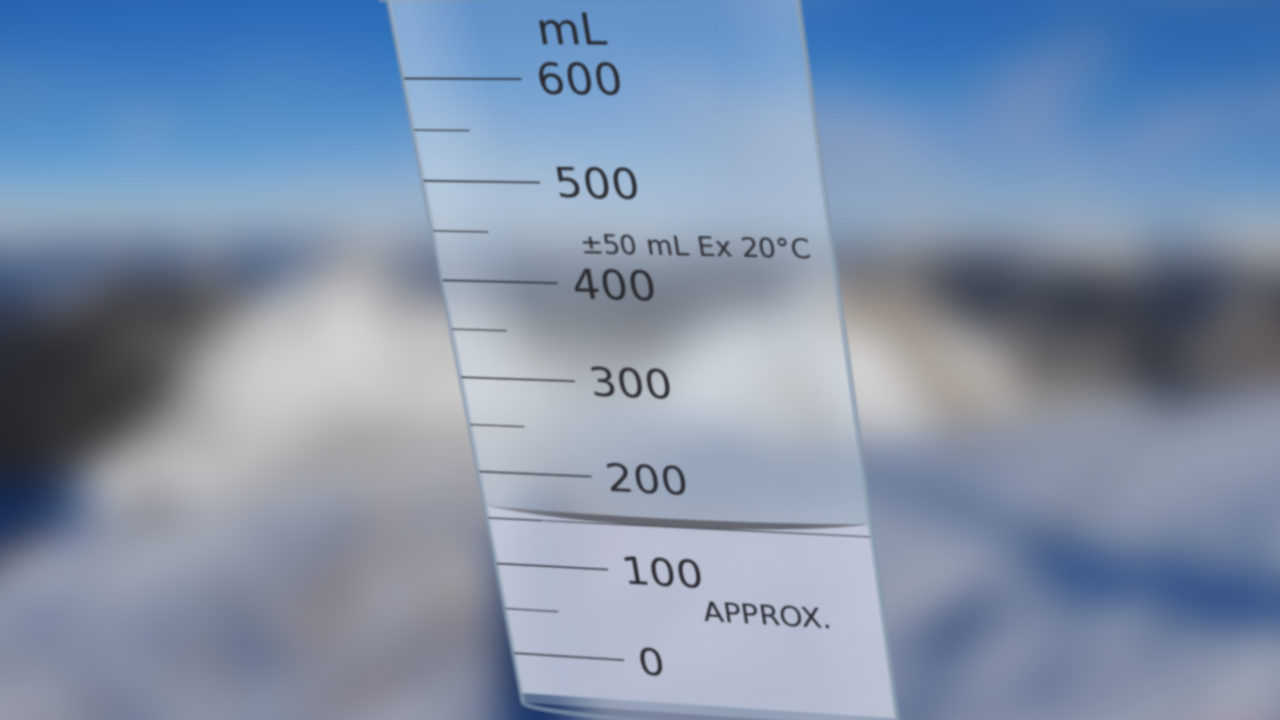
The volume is 150,mL
